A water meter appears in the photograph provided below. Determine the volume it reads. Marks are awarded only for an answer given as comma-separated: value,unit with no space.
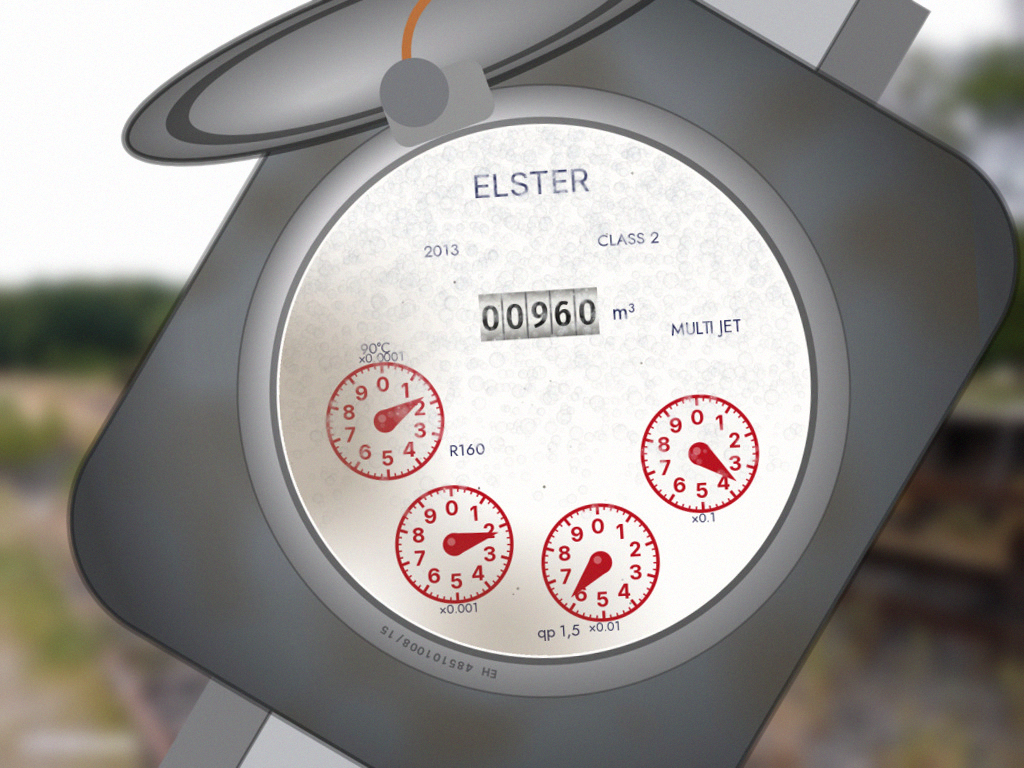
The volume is 960.3621,m³
